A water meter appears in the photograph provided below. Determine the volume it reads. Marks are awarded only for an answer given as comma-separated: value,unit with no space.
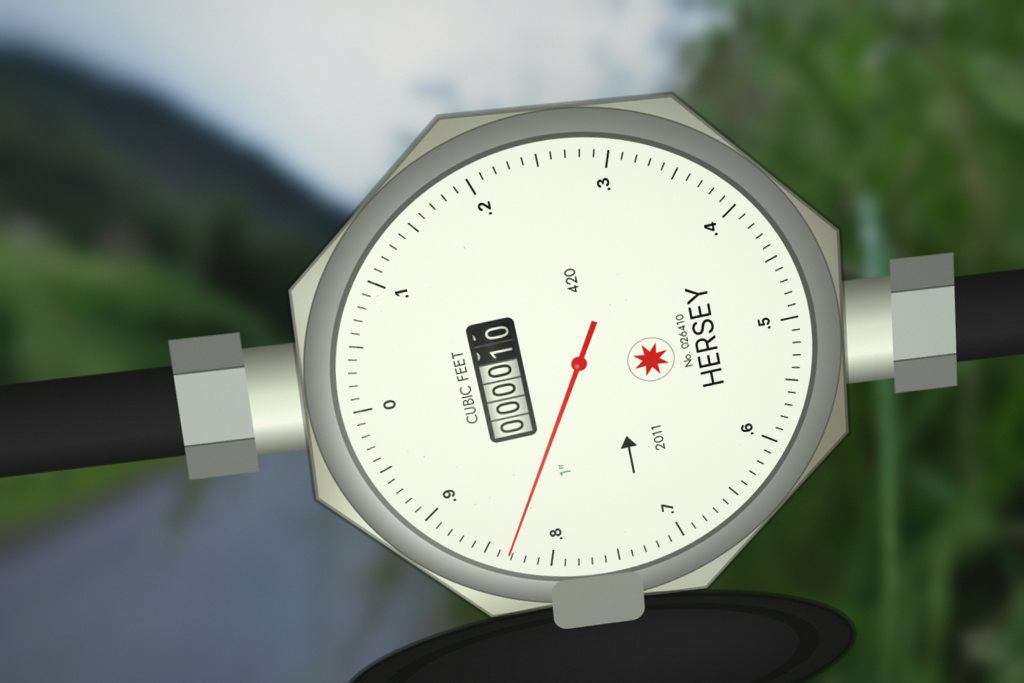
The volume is 9.83,ft³
